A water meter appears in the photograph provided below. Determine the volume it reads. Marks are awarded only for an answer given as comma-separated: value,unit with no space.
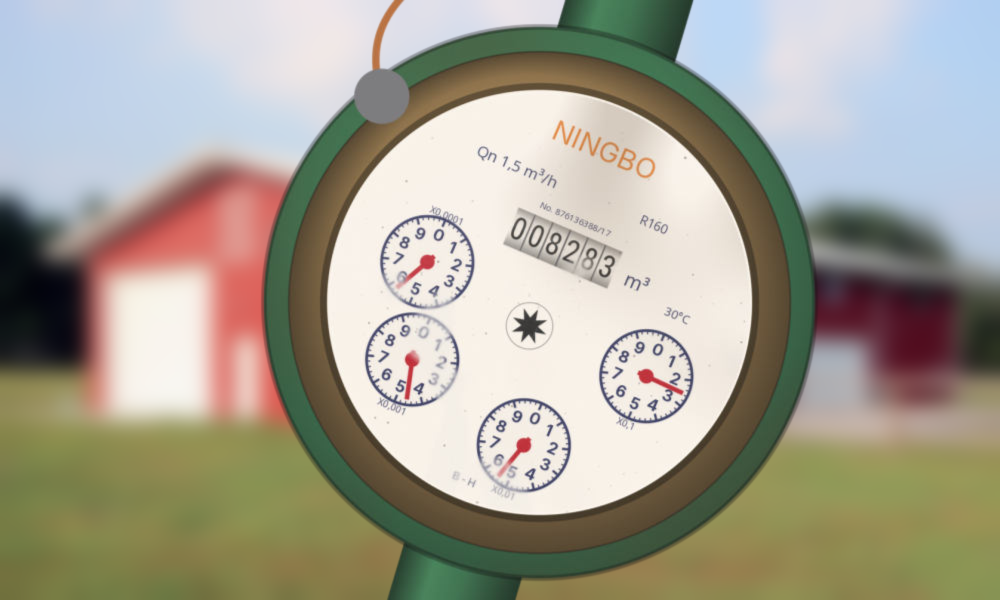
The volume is 8283.2545,m³
